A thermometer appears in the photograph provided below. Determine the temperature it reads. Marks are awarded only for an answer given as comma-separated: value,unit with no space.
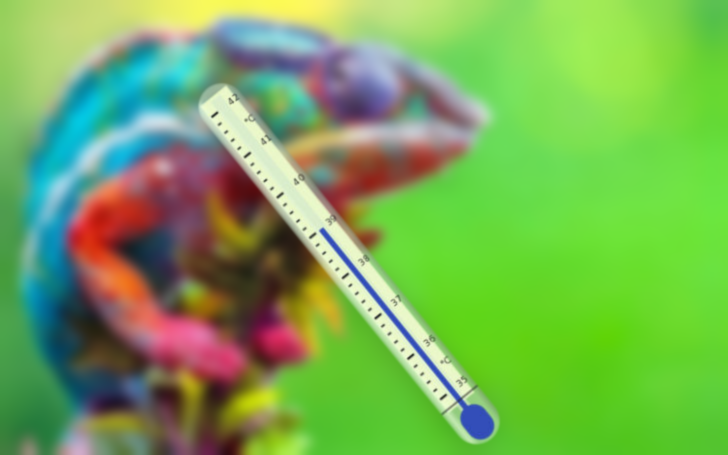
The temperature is 39,°C
